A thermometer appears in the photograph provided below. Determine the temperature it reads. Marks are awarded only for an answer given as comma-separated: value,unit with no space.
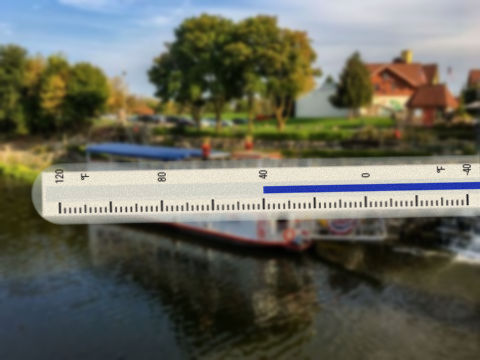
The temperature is 40,°F
